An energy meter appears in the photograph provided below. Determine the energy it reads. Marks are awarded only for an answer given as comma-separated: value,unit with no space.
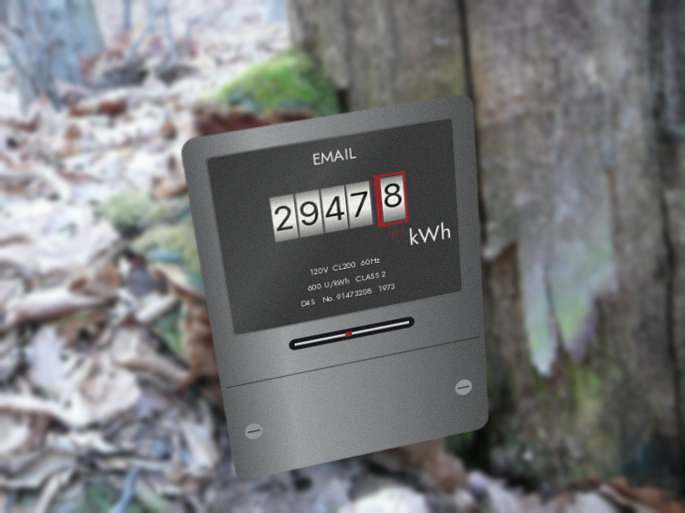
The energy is 2947.8,kWh
